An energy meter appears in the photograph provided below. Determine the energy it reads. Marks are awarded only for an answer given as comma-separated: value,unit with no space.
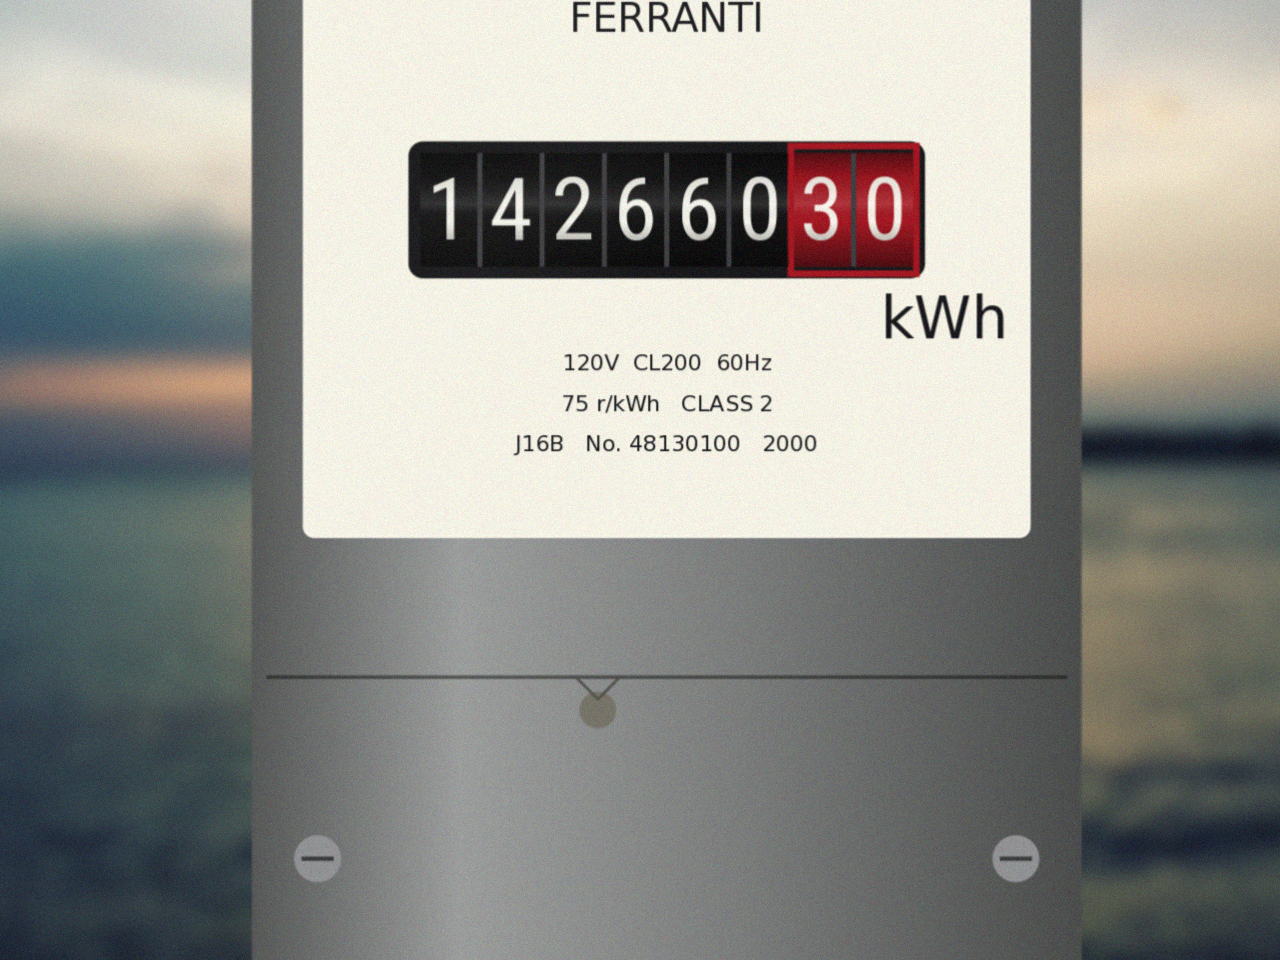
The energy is 142660.30,kWh
